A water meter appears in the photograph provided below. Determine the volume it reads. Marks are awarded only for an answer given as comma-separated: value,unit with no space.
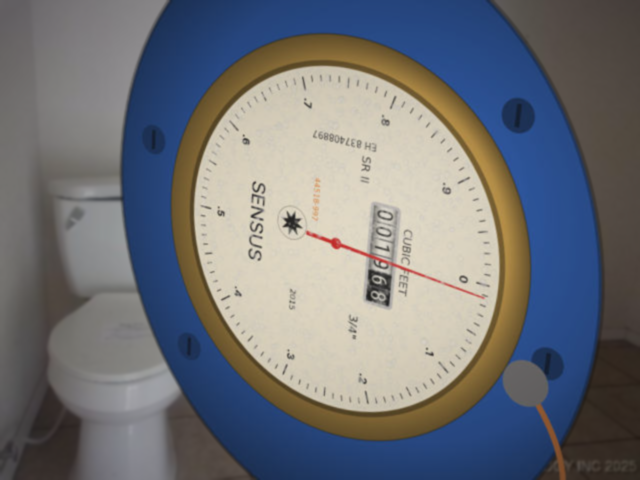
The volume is 1968.01,ft³
